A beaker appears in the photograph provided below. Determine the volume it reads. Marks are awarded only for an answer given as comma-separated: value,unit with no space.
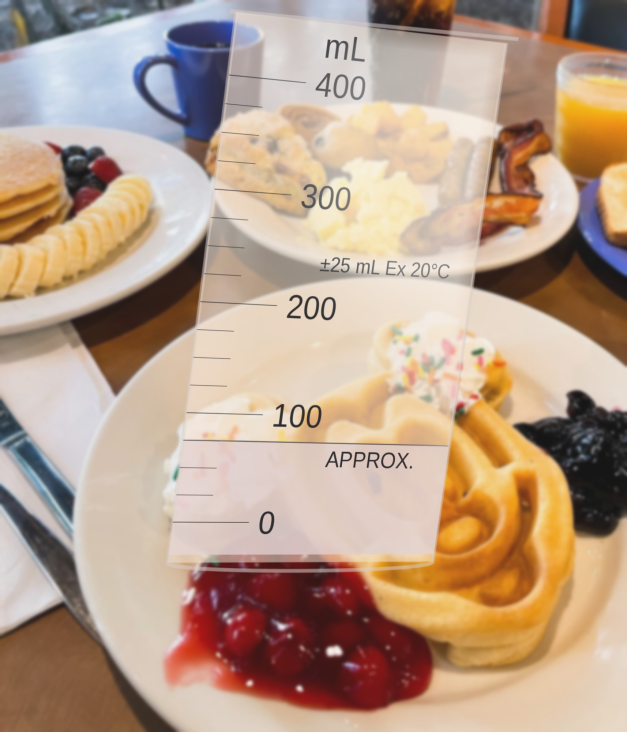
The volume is 75,mL
